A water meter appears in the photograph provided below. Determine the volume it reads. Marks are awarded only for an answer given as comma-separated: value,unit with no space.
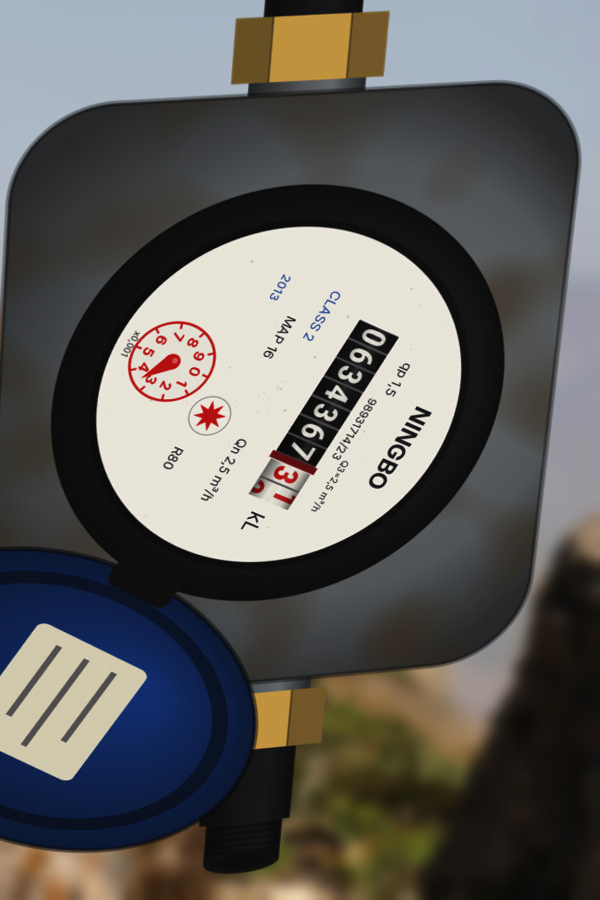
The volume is 634367.313,kL
